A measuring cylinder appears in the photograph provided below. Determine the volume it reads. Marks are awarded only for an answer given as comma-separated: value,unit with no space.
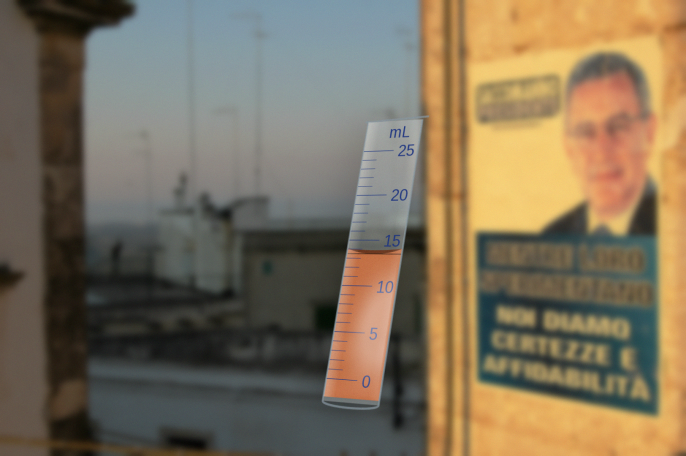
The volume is 13.5,mL
